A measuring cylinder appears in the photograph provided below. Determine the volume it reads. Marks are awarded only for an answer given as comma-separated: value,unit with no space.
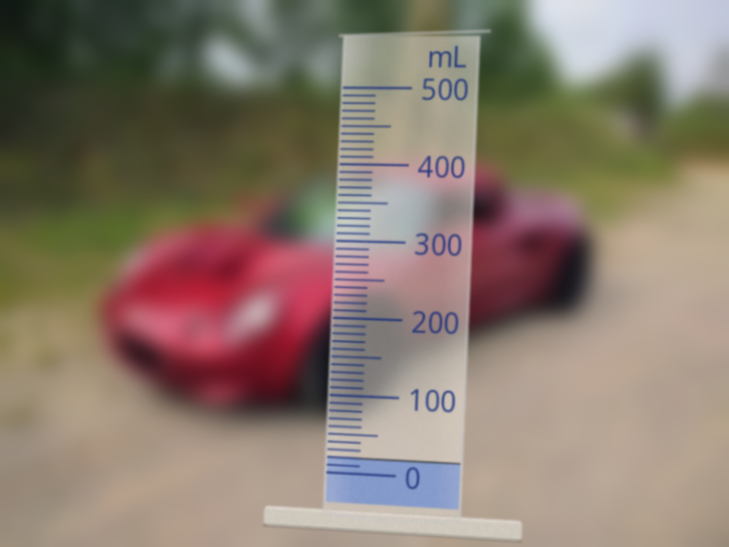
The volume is 20,mL
